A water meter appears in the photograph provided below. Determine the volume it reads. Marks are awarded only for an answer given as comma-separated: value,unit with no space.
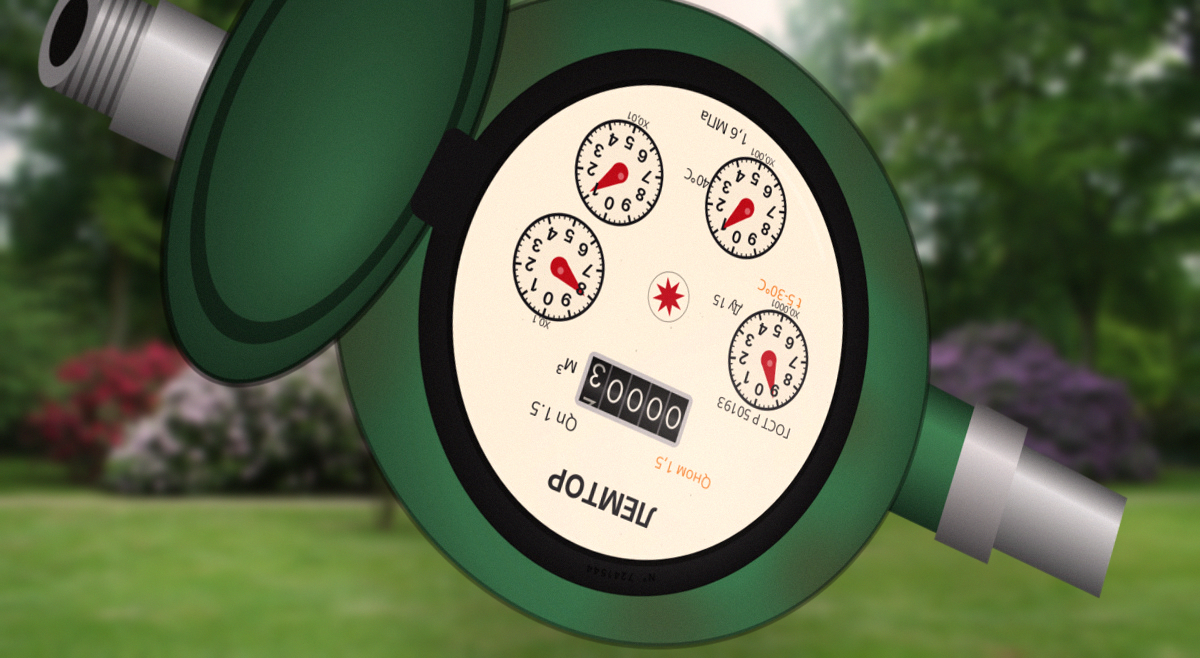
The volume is 2.8109,m³
